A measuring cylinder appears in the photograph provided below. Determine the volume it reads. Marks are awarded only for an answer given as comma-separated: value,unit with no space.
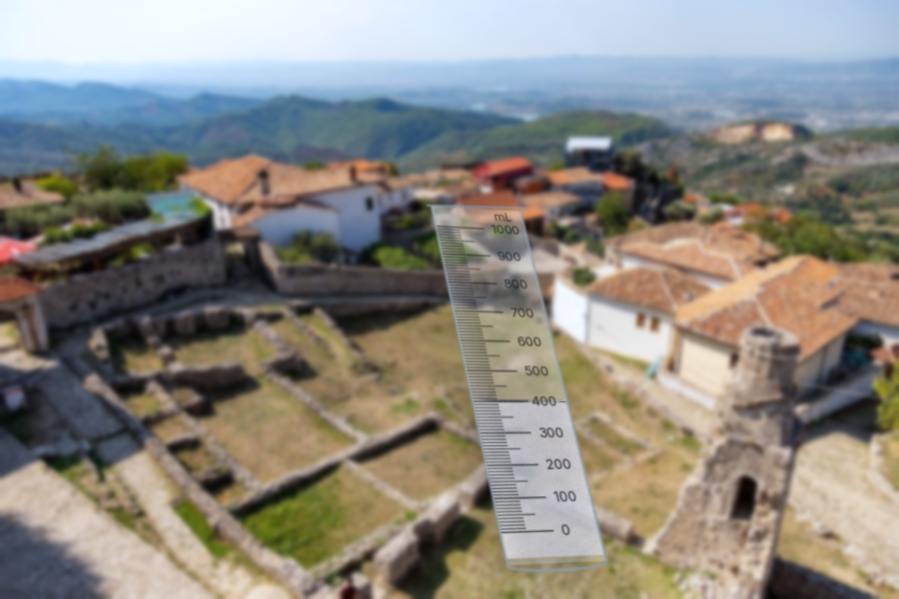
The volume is 400,mL
